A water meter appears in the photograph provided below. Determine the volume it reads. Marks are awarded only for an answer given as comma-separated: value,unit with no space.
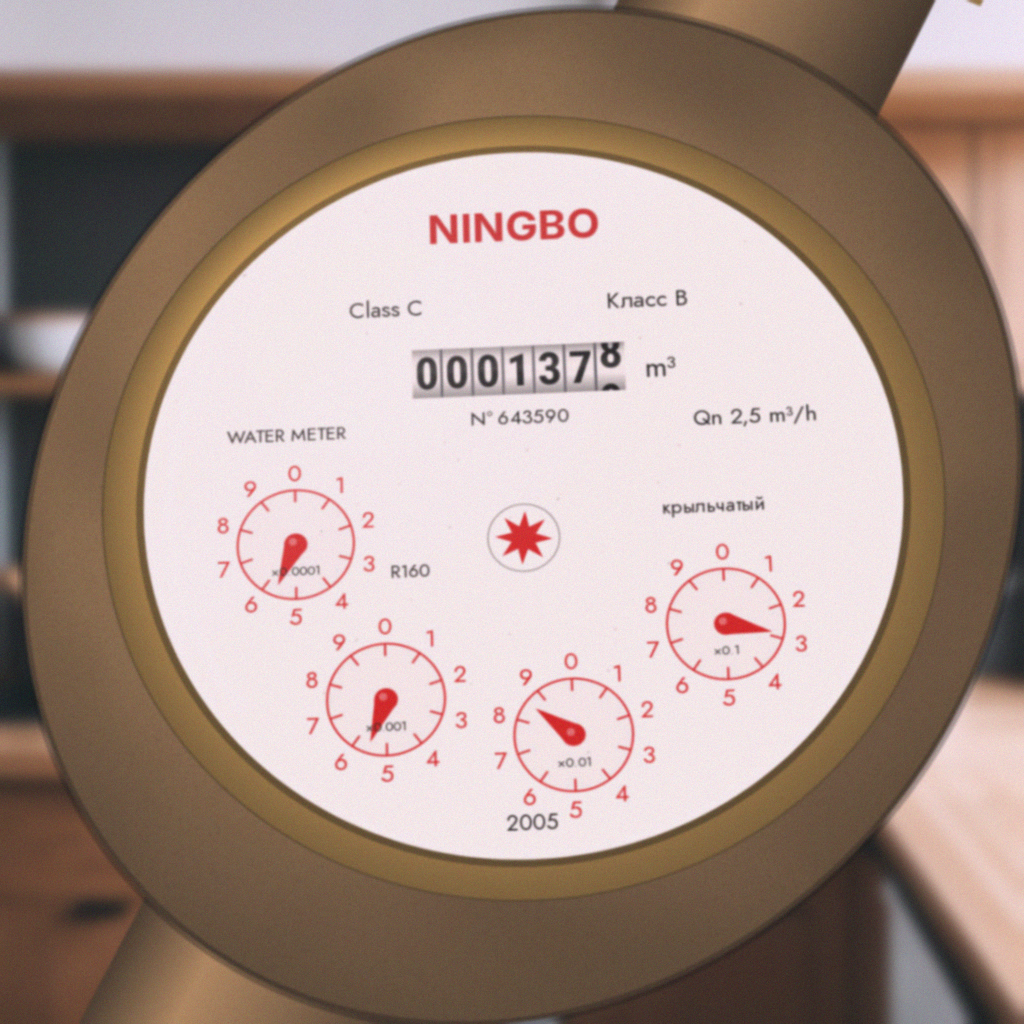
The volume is 1378.2855,m³
